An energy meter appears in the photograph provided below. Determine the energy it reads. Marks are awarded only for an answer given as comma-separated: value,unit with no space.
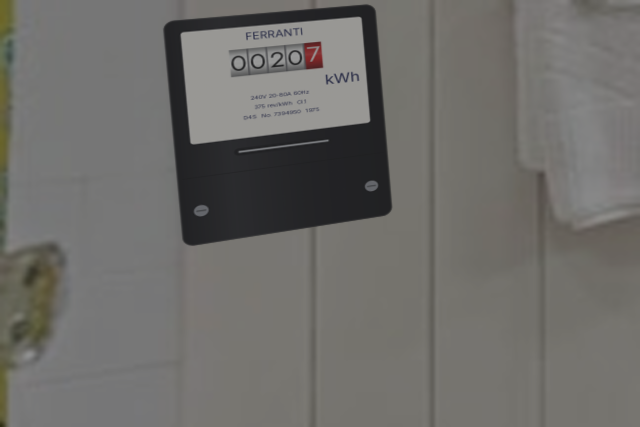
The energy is 20.7,kWh
